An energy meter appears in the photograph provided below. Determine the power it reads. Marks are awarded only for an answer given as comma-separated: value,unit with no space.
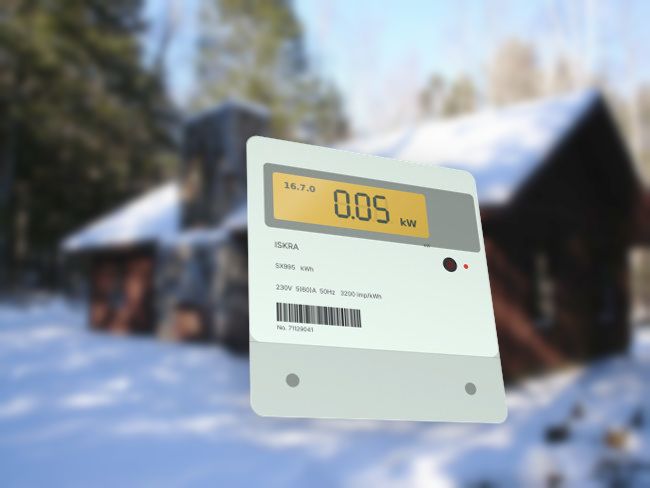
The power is 0.05,kW
